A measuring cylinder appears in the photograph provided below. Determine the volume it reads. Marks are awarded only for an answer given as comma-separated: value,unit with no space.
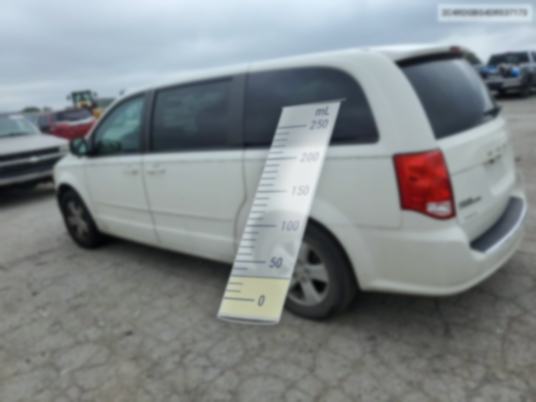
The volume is 30,mL
